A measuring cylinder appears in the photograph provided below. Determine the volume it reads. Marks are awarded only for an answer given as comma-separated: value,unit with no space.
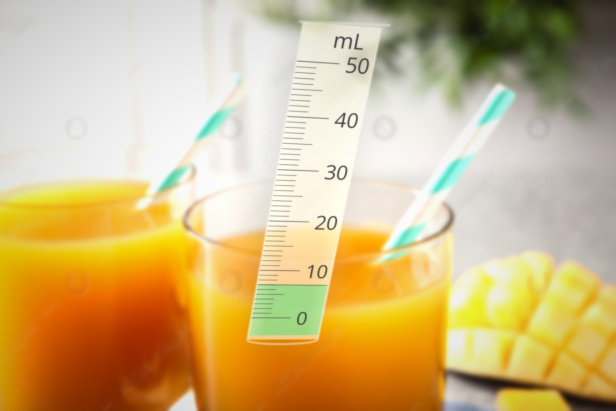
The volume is 7,mL
